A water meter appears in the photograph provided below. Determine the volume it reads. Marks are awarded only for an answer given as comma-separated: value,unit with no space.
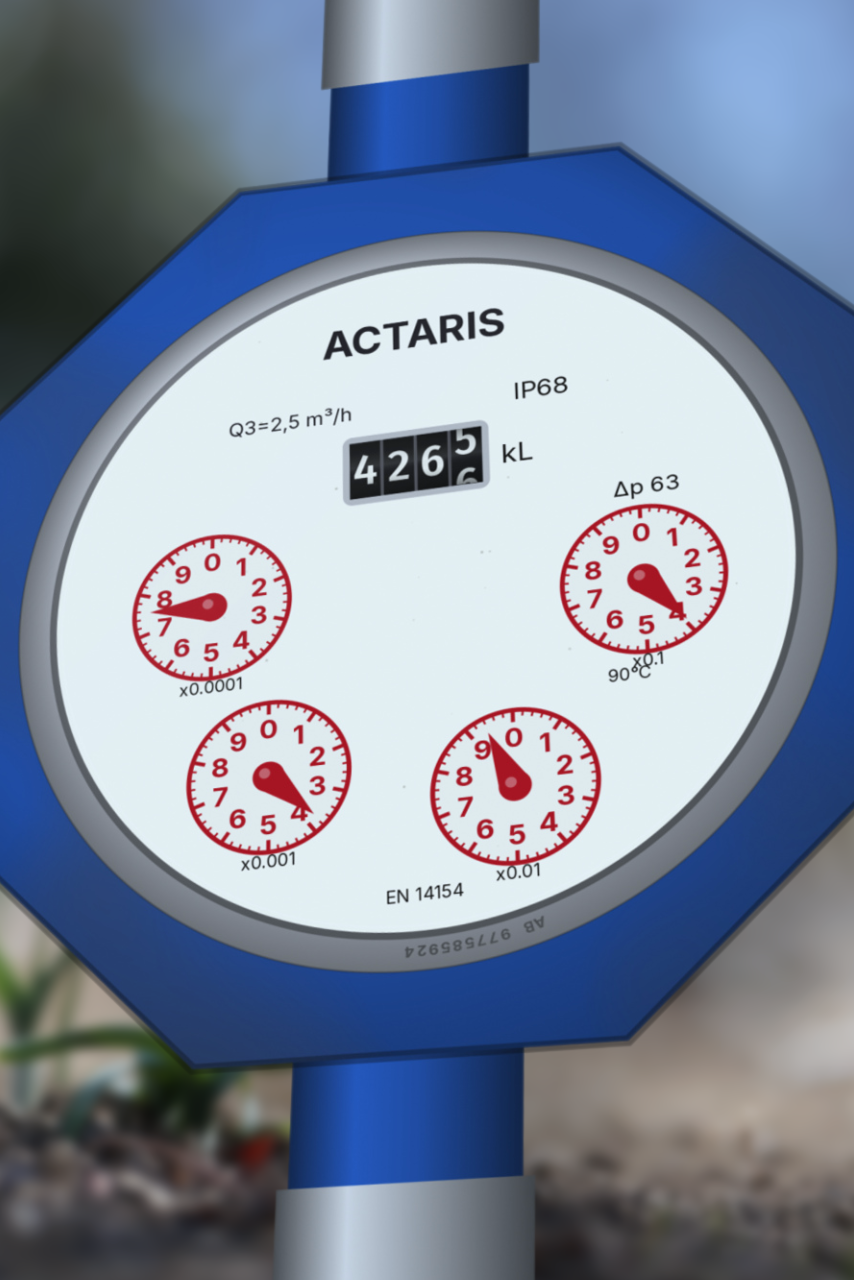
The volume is 4265.3937,kL
